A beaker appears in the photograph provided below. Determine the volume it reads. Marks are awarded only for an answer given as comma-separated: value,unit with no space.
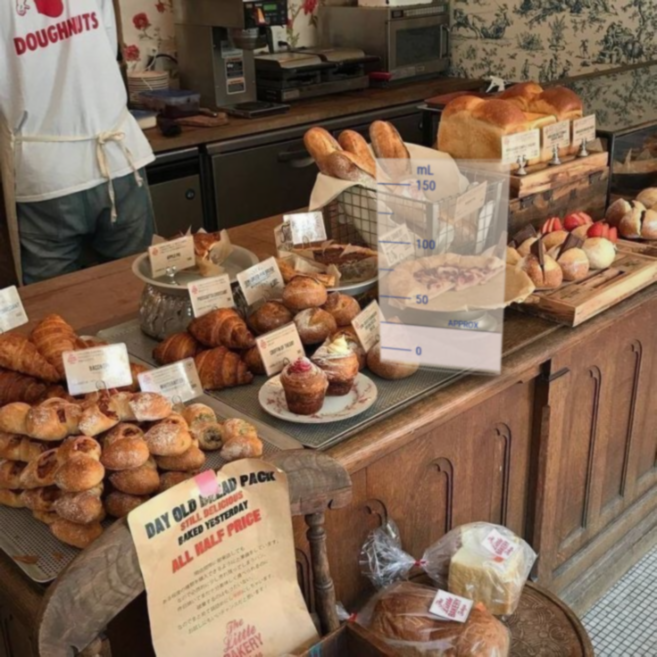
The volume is 25,mL
